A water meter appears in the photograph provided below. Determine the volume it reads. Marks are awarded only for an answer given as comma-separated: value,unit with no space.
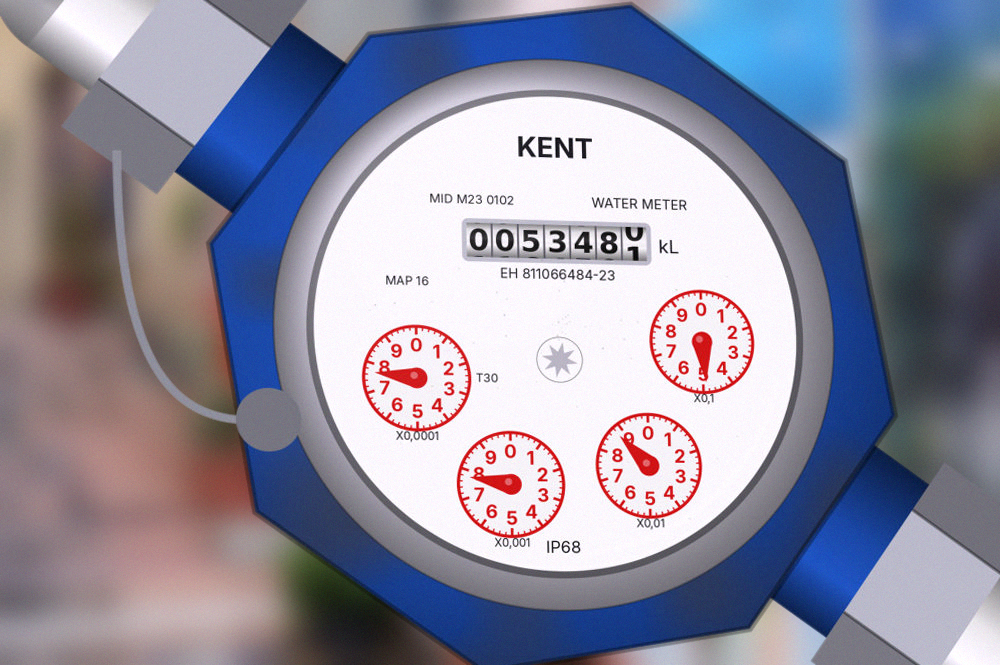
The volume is 53480.4877,kL
